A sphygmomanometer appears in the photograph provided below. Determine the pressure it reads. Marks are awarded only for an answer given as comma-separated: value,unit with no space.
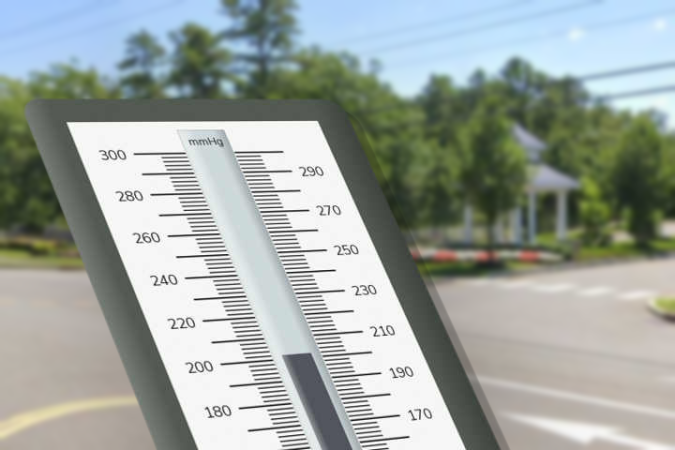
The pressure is 202,mmHg
